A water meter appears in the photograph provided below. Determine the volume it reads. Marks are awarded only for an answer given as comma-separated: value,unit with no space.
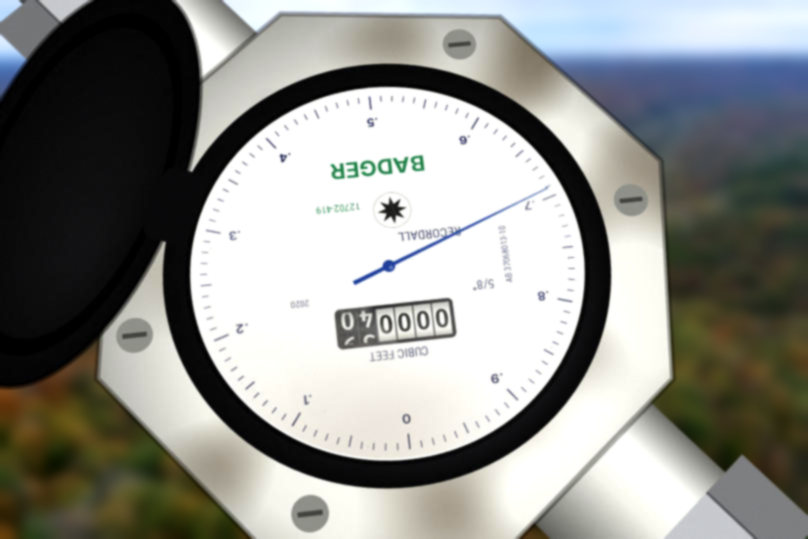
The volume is 39.69,ft³
